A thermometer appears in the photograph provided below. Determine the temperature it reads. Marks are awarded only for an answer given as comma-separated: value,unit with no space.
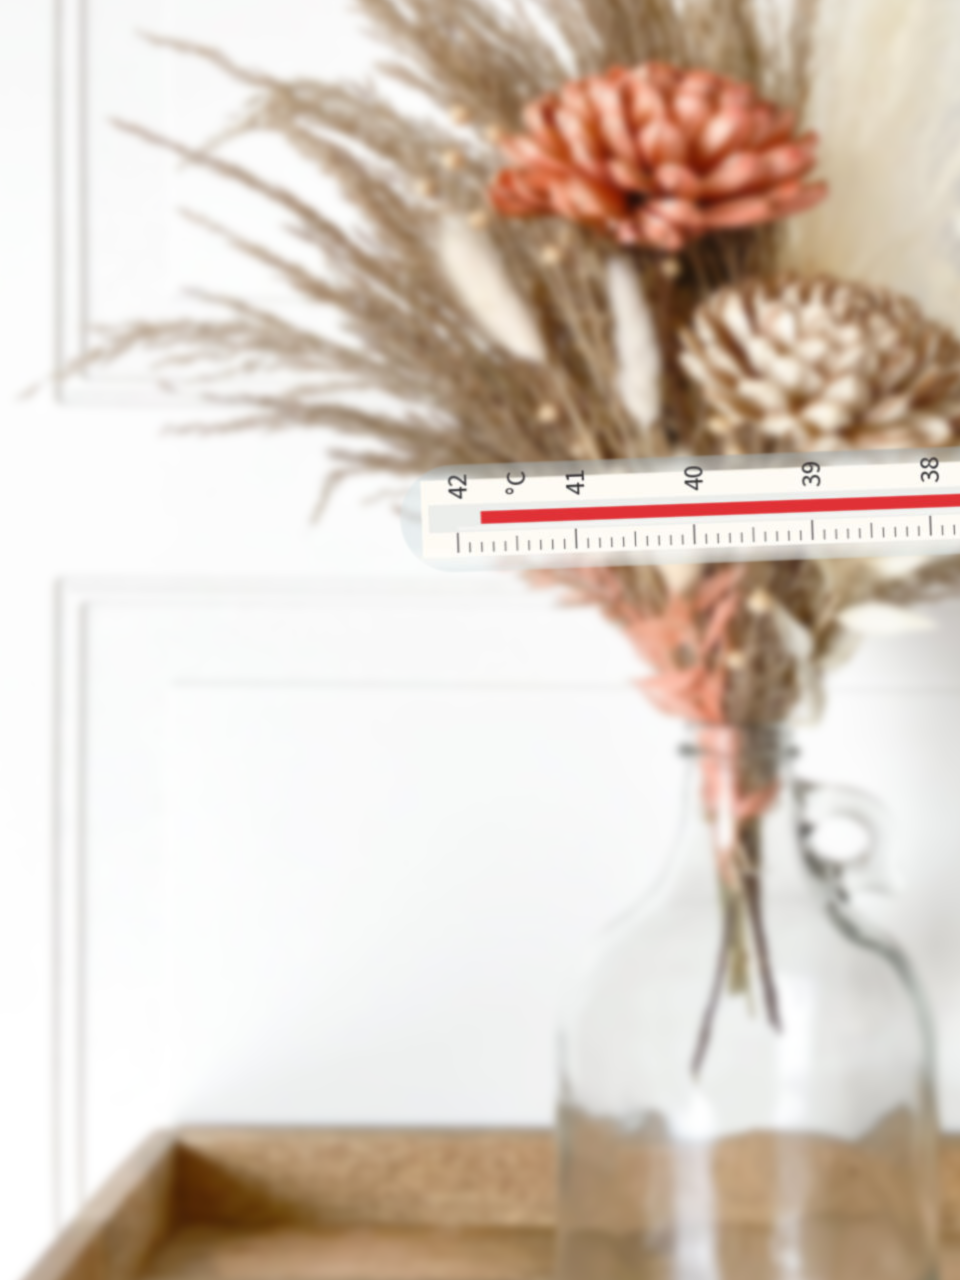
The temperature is 41.8,°C
